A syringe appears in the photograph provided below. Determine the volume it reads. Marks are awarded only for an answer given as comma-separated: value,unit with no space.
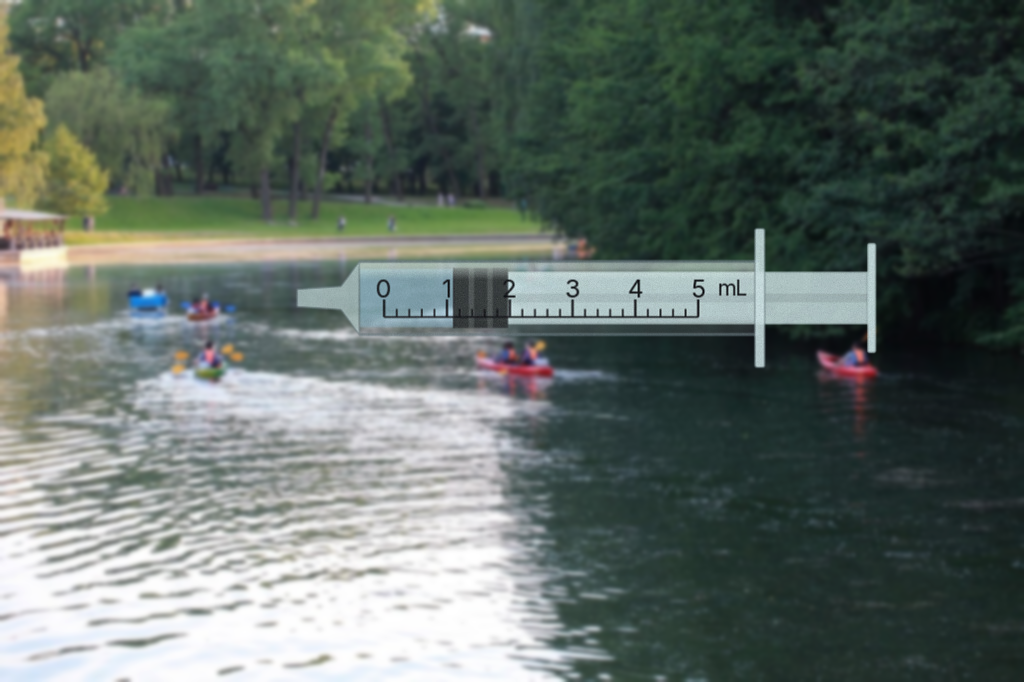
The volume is 1.1,mL
